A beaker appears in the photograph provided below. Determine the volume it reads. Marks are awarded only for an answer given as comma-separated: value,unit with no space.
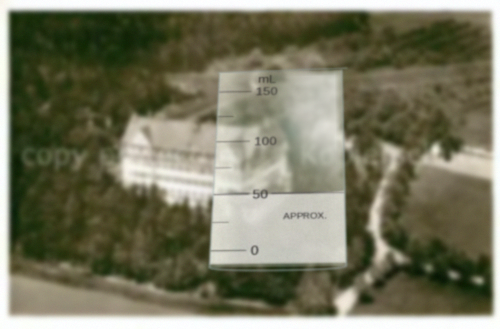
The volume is 50,mL
